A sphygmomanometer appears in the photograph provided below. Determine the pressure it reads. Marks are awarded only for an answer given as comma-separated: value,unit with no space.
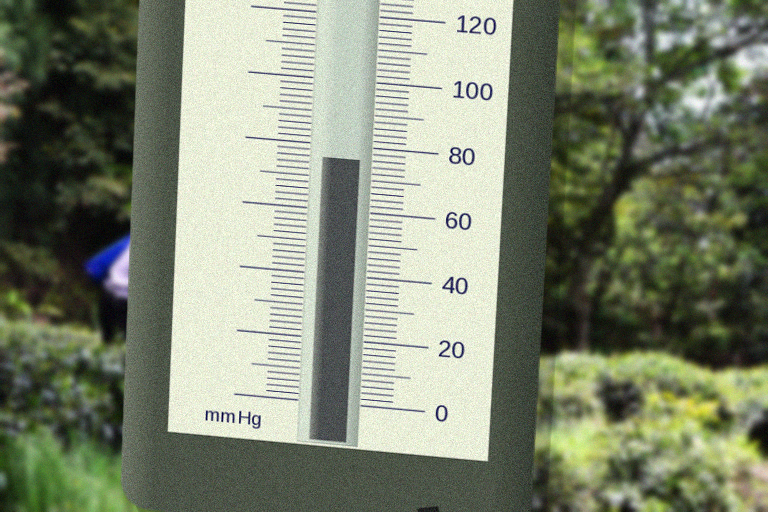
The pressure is 76,mmHg
